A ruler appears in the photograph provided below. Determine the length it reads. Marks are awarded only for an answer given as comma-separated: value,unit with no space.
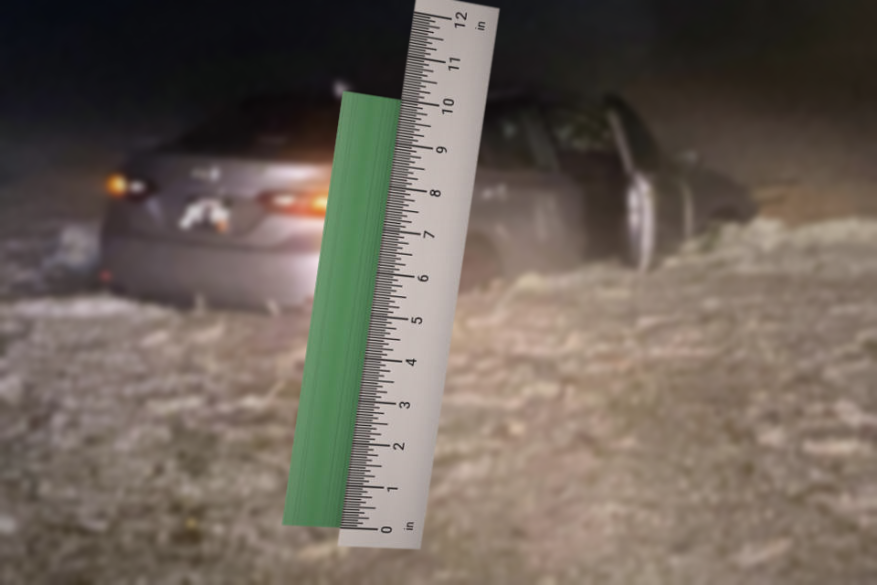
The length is 10,in
